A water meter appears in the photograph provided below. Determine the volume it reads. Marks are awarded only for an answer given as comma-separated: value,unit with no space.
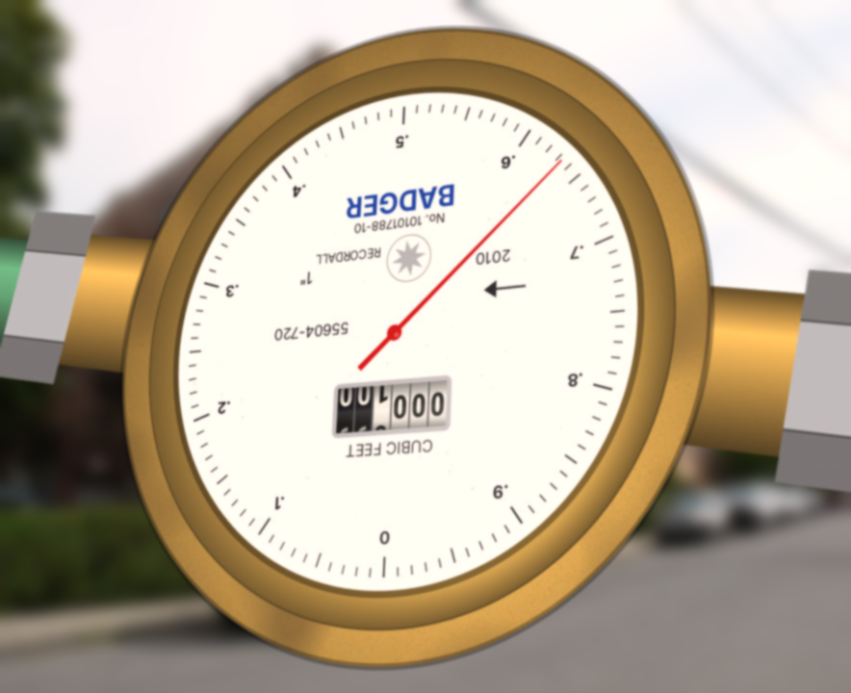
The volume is 99.63,ft³
